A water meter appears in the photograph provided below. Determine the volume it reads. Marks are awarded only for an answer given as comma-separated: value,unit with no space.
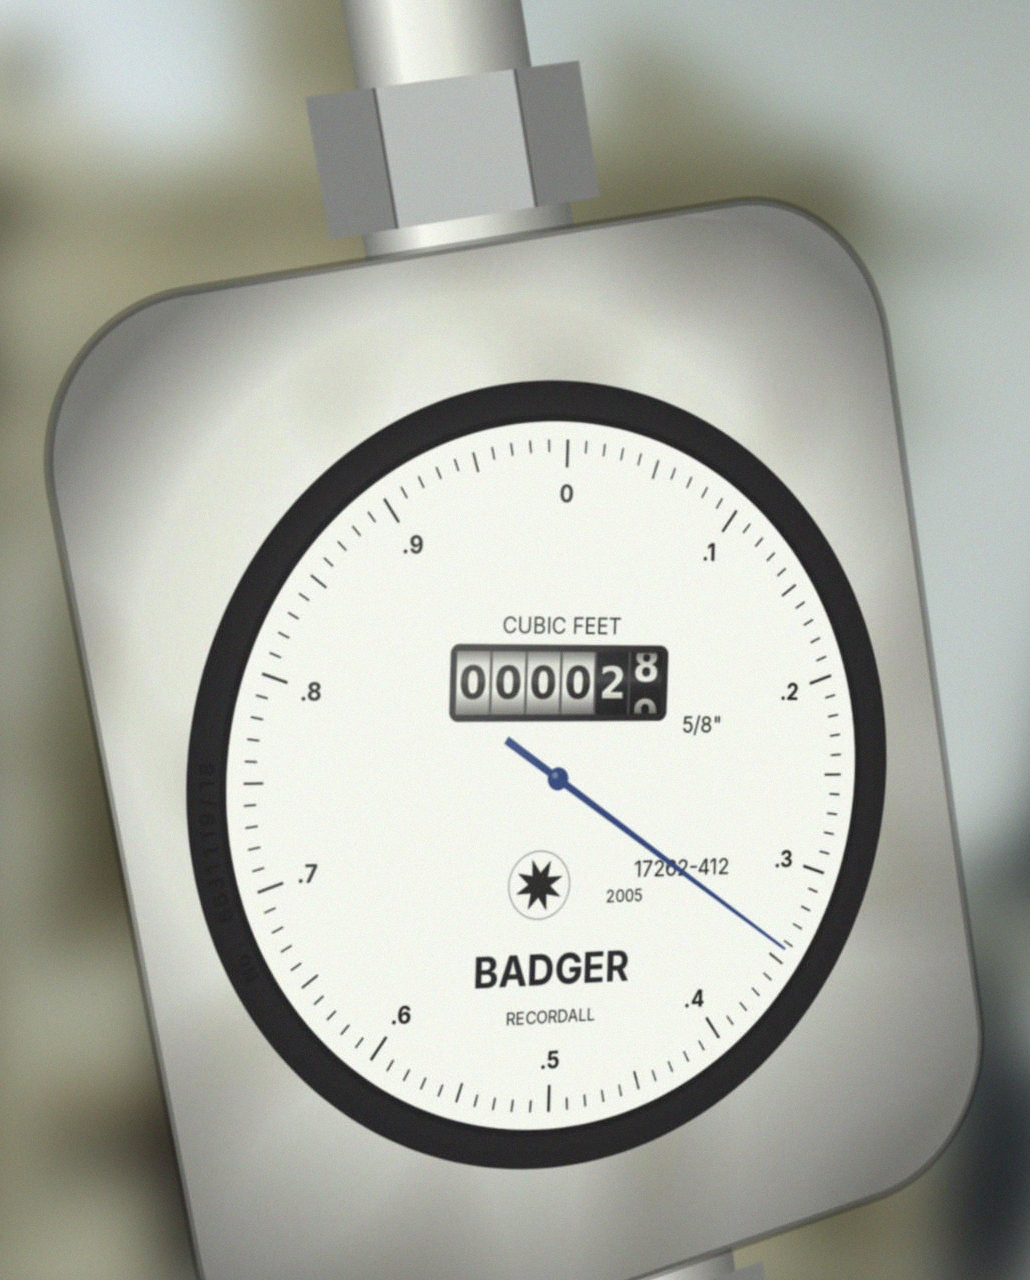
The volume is 28.34,ft³
